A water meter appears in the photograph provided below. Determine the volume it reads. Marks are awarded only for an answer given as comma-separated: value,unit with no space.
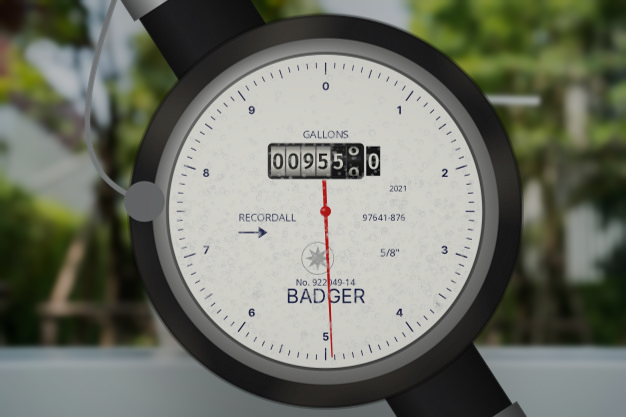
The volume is 95584.9,gal
